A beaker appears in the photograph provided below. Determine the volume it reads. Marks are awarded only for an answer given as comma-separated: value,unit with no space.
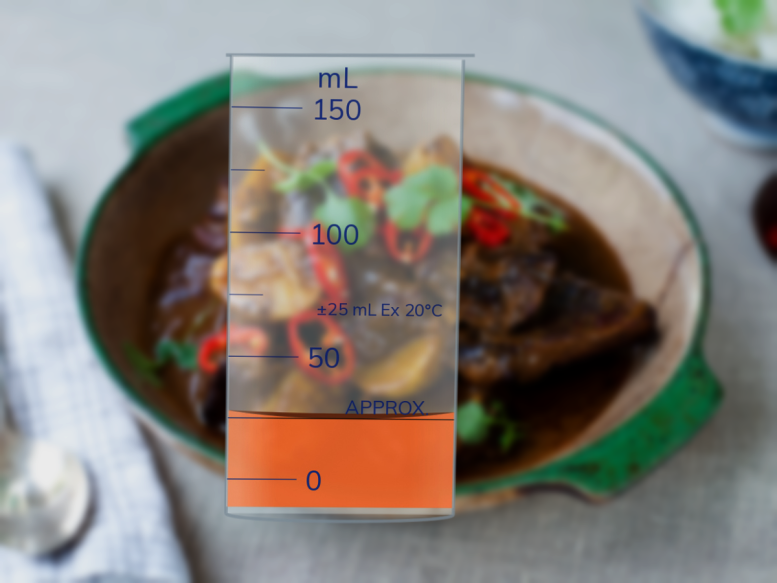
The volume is 25,mL
